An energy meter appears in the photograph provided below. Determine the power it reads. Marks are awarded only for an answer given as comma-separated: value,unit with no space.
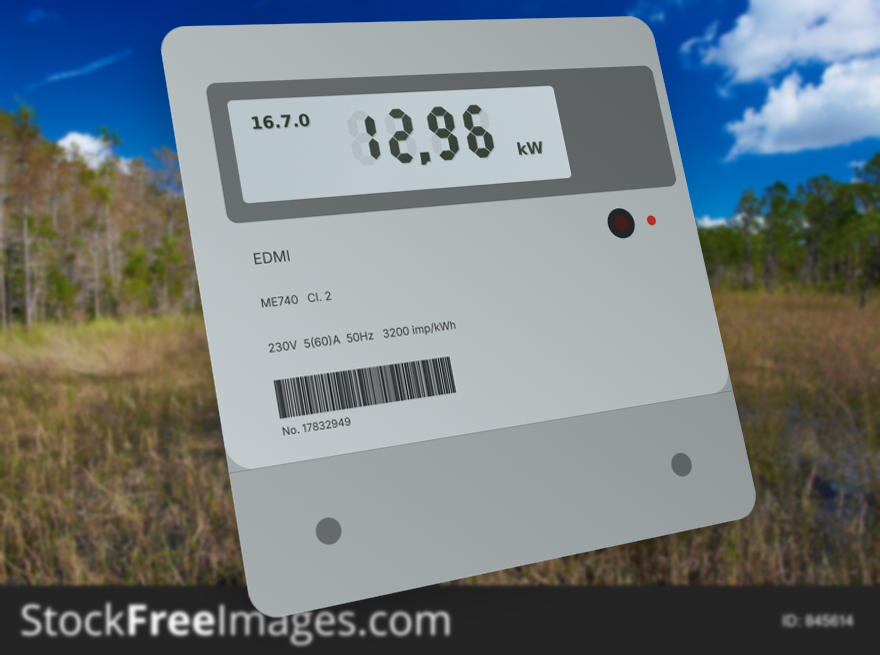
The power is 12.96,kW
